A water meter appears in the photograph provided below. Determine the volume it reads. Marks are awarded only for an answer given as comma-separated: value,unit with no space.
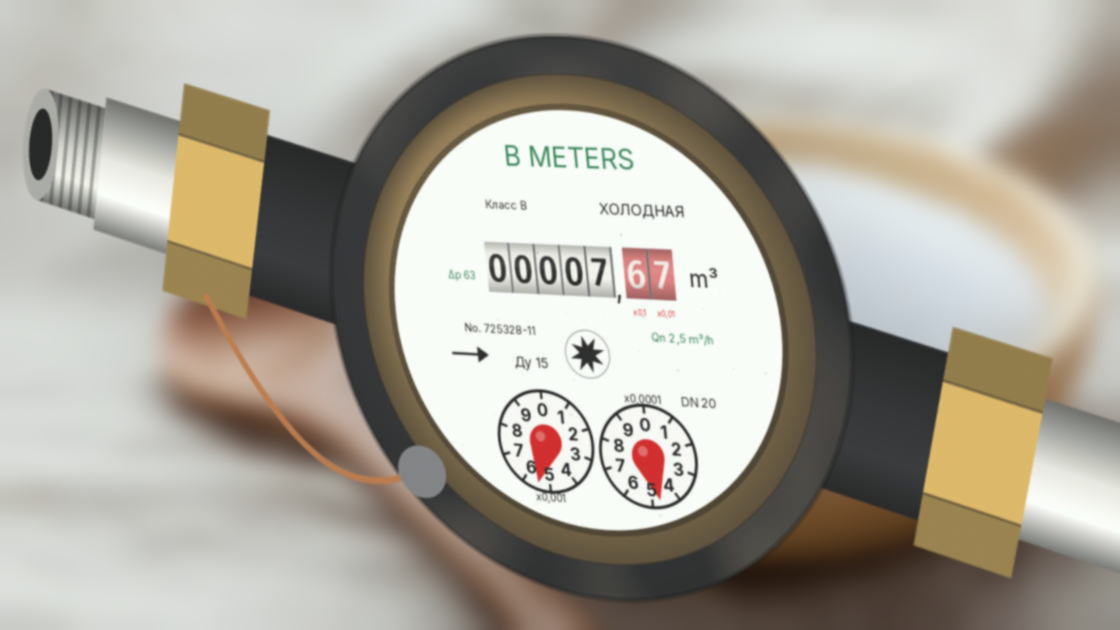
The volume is 7.6754,m³
